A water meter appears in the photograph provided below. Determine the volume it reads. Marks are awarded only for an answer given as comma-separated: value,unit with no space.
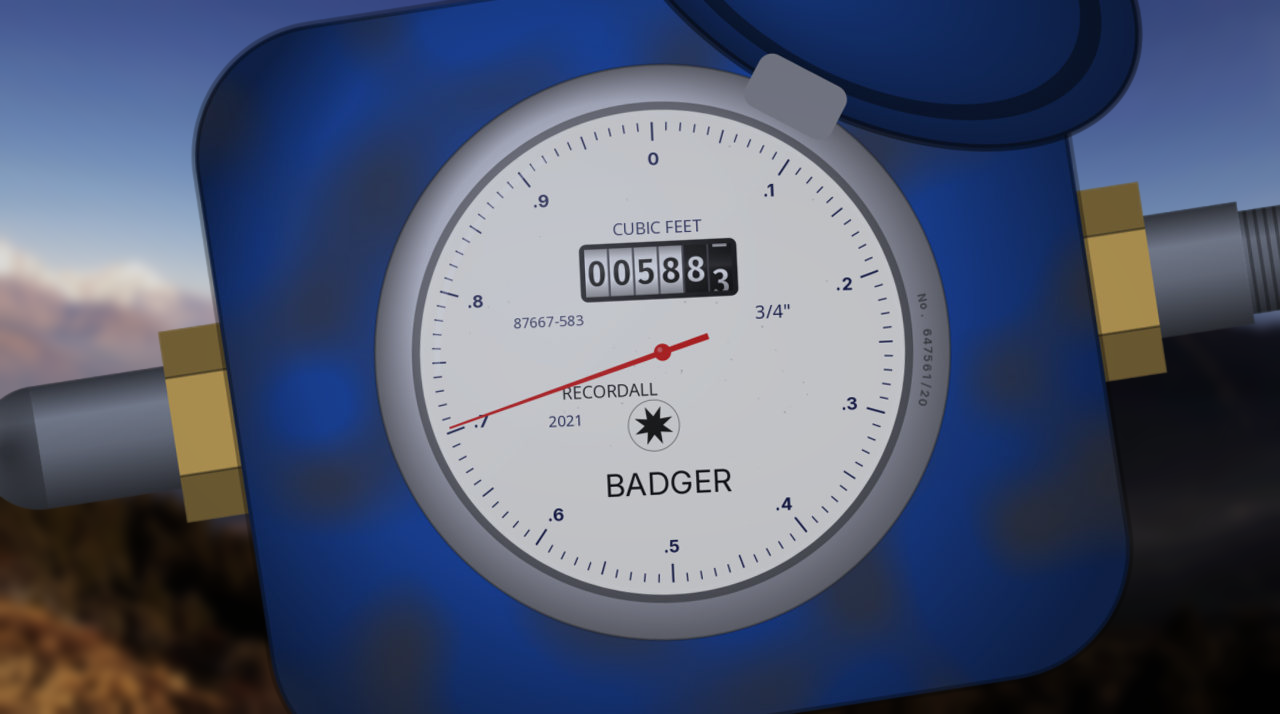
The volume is 5882.70,ft³
